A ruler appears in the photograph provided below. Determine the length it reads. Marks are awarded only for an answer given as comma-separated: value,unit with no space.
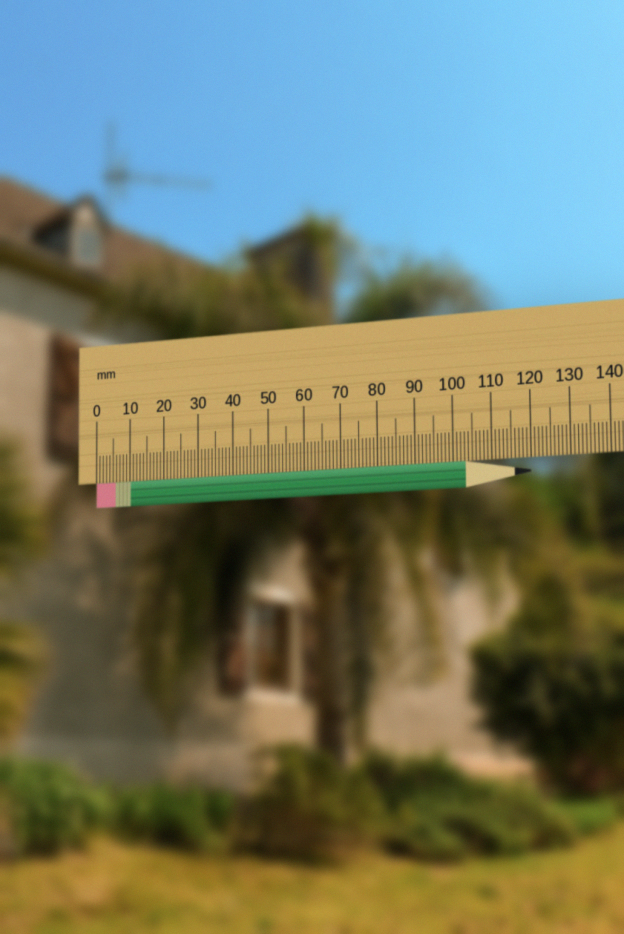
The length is 120,mm
